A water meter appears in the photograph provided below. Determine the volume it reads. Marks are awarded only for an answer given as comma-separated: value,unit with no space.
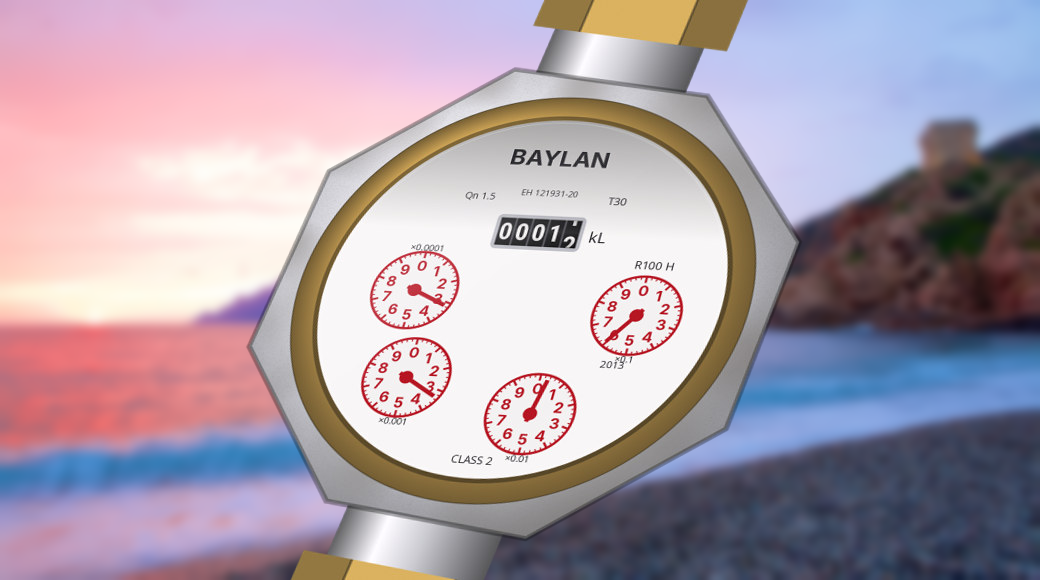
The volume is 11.6033,kL
